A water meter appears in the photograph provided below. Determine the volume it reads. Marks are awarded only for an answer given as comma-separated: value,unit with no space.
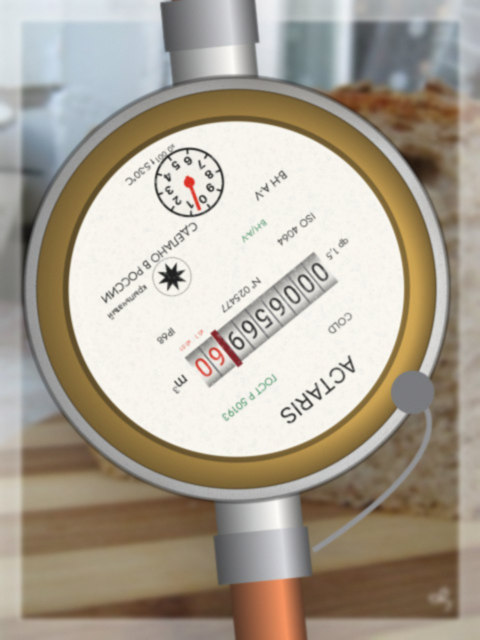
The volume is 6569.600,m³
